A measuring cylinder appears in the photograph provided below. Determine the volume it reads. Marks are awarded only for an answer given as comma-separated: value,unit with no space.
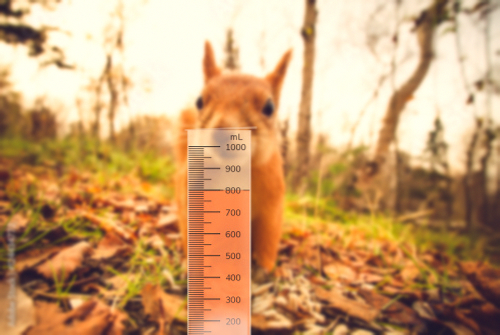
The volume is 800,mL
